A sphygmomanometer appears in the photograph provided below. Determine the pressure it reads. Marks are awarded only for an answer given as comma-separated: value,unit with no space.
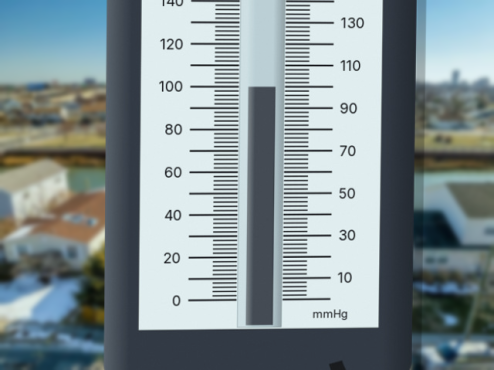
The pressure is 100,mmHg
